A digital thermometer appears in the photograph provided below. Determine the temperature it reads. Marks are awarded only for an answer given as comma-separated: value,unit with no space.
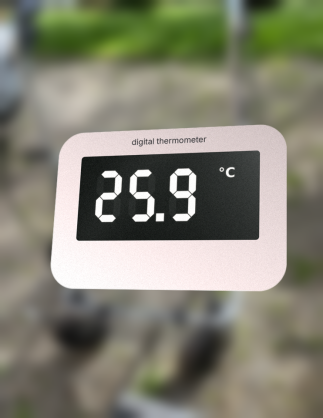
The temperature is 25.9,°C
